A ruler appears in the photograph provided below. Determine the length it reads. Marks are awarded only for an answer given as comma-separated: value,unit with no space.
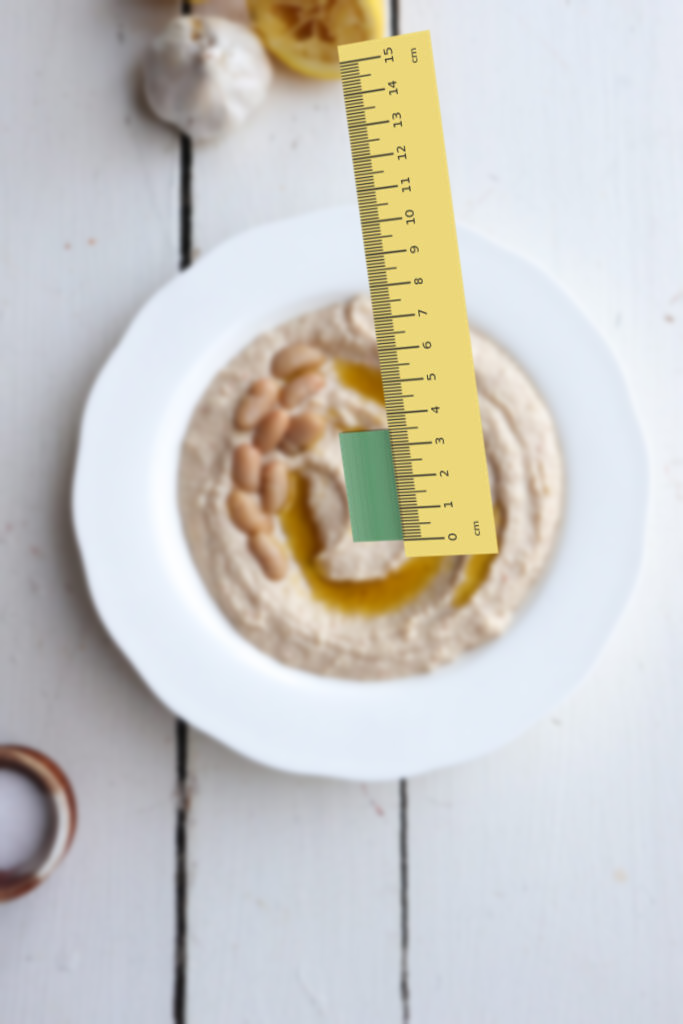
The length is 3.5,cm
